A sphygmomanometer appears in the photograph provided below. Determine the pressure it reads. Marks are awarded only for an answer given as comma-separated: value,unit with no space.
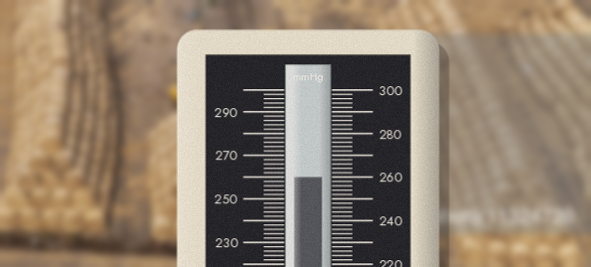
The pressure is 260,mmHg
